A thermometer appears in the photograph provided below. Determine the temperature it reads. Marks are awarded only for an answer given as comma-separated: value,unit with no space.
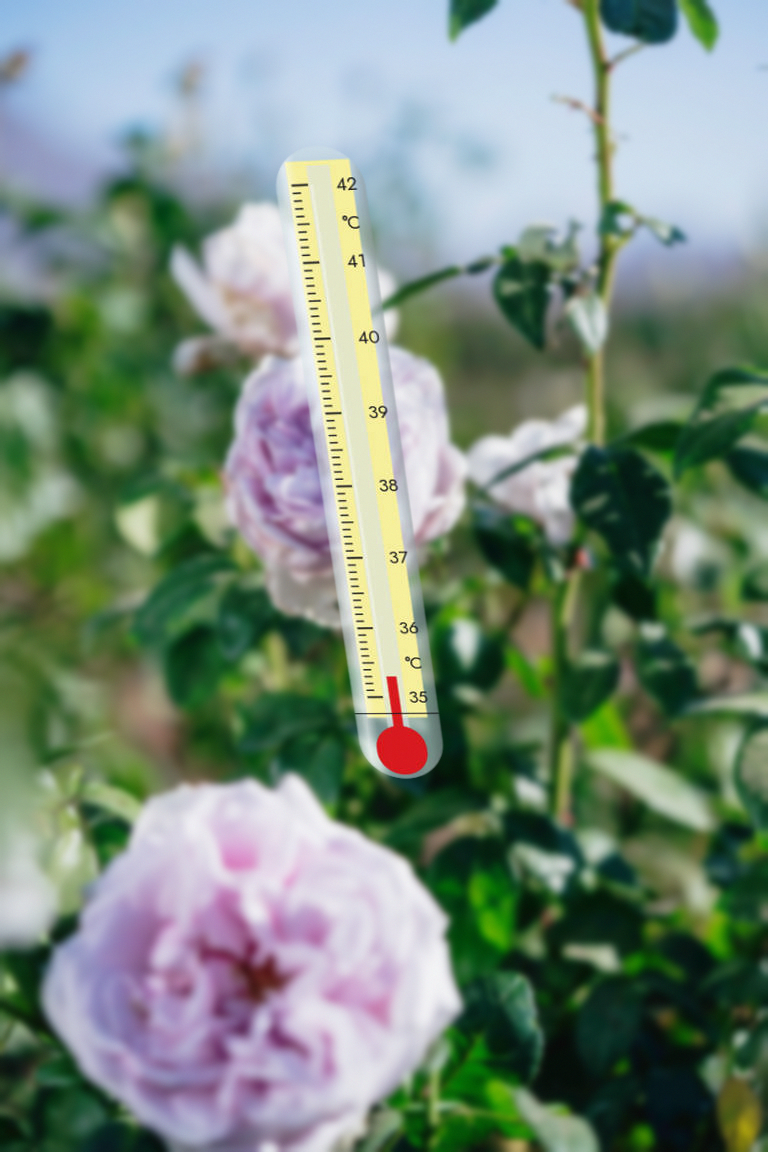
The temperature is 35.3,°C
